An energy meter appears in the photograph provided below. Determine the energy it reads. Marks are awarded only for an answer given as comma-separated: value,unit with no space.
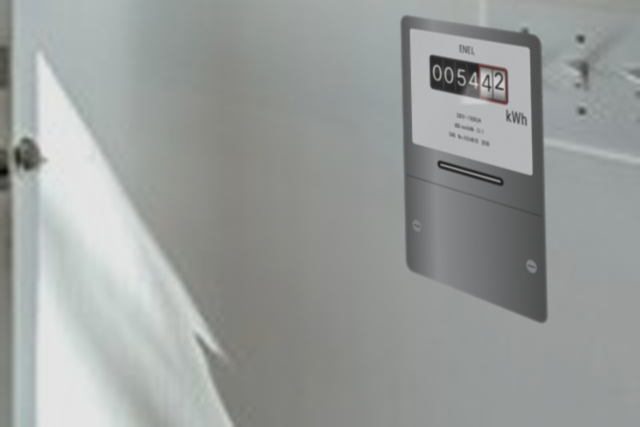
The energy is 54.42,kWh
